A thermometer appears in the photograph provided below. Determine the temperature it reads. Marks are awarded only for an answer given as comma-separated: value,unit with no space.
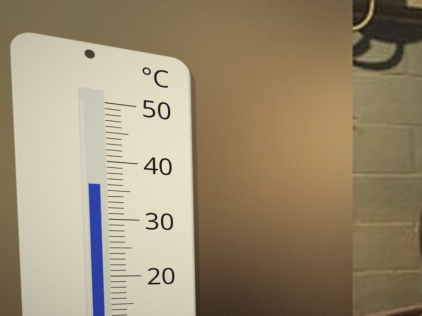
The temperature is 36,°C
